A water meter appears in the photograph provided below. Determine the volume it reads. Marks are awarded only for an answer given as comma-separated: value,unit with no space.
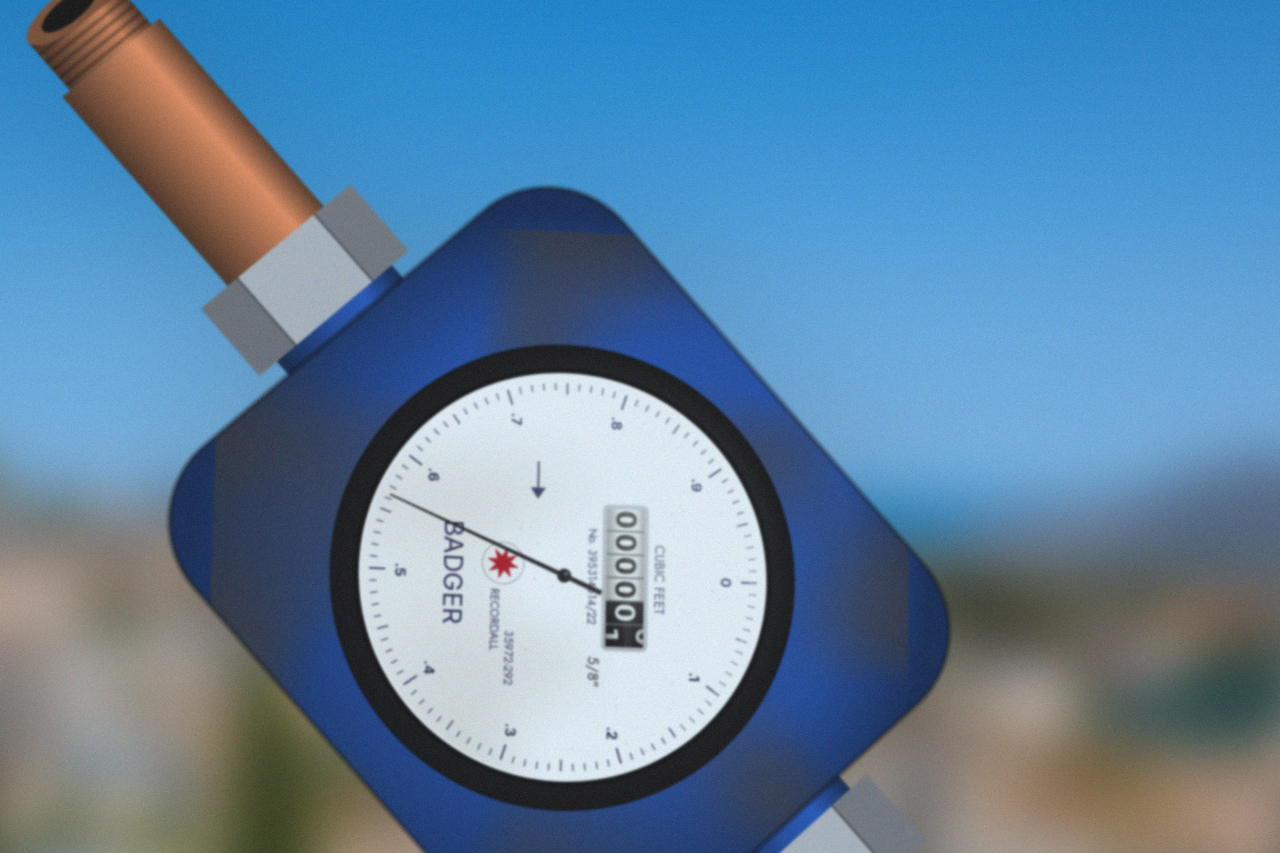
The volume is 0.56,ft³
